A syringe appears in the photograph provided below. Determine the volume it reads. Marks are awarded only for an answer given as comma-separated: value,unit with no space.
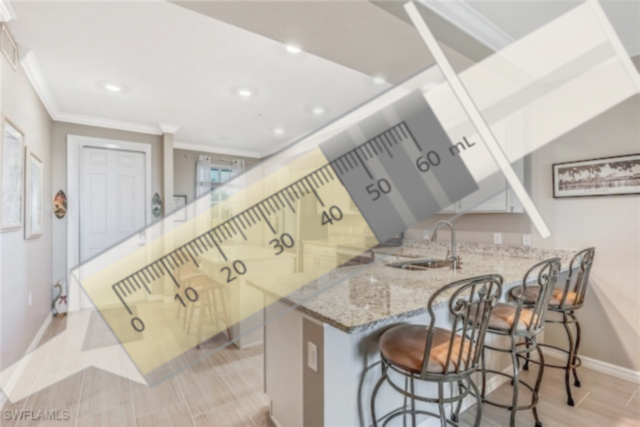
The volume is 45,mL
